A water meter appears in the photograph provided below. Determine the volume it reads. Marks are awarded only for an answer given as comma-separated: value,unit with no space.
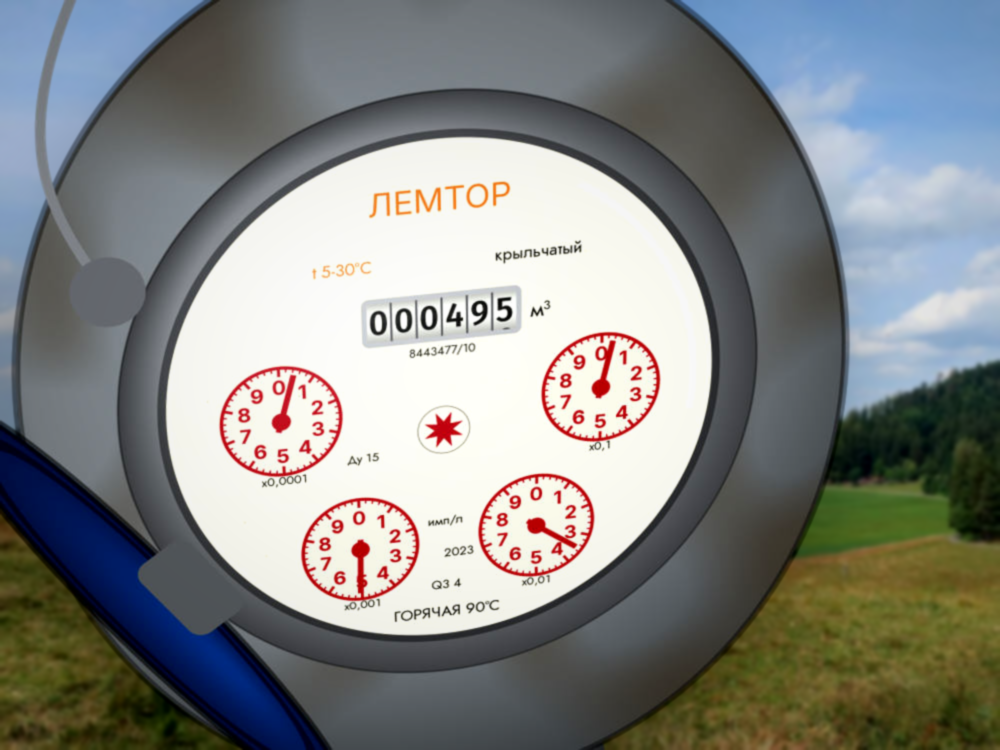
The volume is 495.0350,m³
